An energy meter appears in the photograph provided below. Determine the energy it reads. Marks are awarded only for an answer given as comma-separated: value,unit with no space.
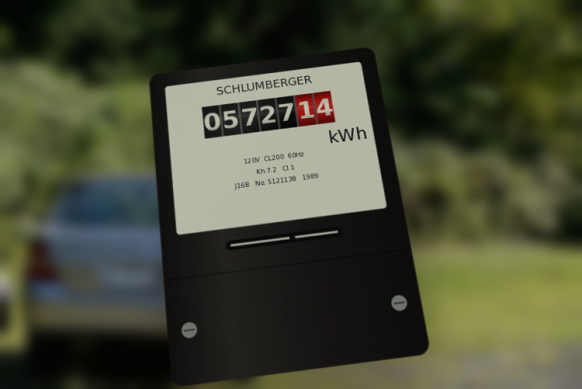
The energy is 5727.14,kWh
